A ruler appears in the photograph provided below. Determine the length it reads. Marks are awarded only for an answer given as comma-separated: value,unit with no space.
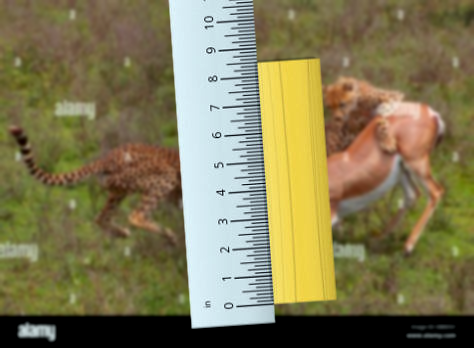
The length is 8.5,in
